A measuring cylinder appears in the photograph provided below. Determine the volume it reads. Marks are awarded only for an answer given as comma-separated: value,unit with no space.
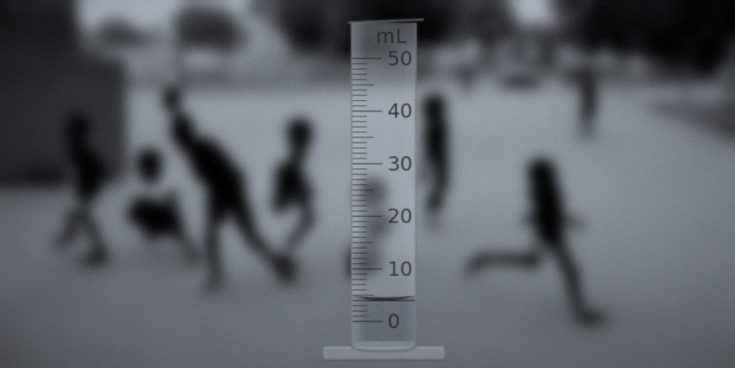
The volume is 4,mL
